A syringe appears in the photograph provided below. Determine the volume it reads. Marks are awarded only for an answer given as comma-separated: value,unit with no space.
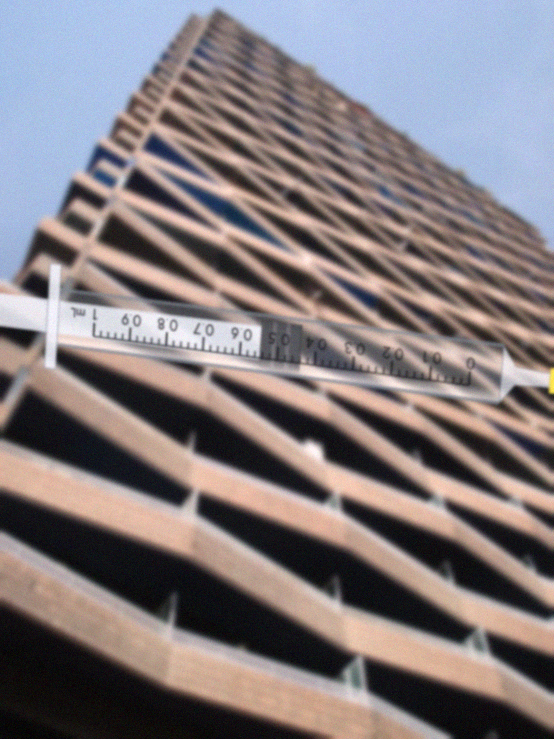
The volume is 0.44,mL
